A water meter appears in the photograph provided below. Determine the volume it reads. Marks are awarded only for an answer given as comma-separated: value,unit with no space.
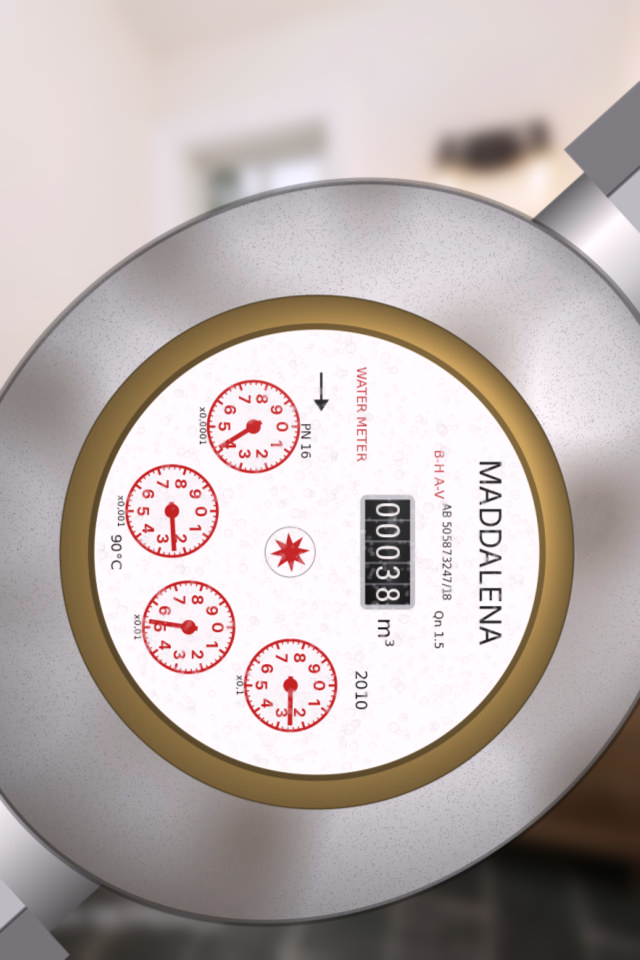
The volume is 38.2524,m³
